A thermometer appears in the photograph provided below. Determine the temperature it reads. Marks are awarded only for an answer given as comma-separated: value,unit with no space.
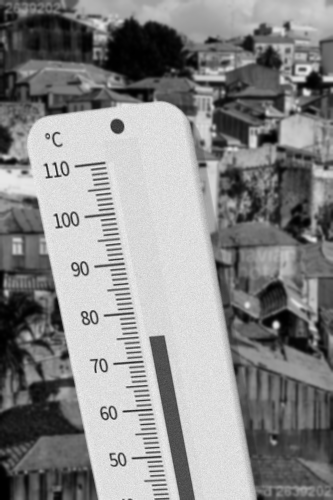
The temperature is 75,°C
